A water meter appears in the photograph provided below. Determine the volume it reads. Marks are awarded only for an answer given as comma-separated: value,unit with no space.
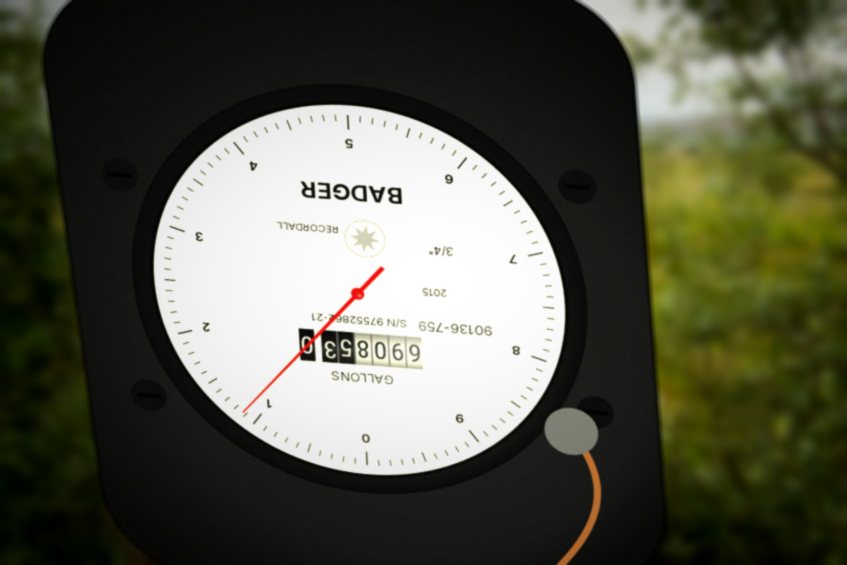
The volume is 6908531.1,gal
